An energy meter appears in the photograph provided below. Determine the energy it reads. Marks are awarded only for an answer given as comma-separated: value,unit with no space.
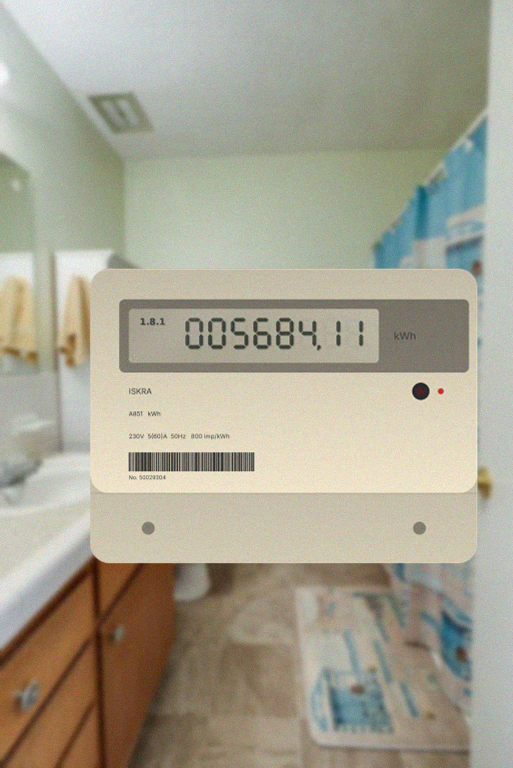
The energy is 5684.11,kWh
